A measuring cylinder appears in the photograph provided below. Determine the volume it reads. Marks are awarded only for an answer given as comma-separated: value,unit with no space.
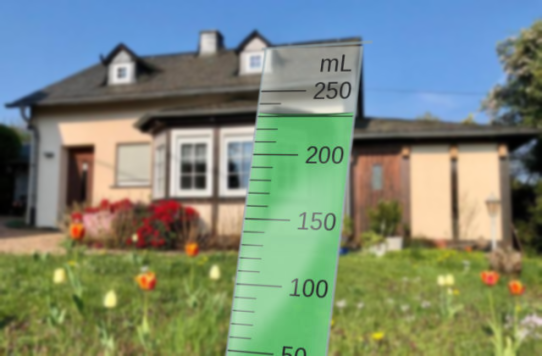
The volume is 230,mL
